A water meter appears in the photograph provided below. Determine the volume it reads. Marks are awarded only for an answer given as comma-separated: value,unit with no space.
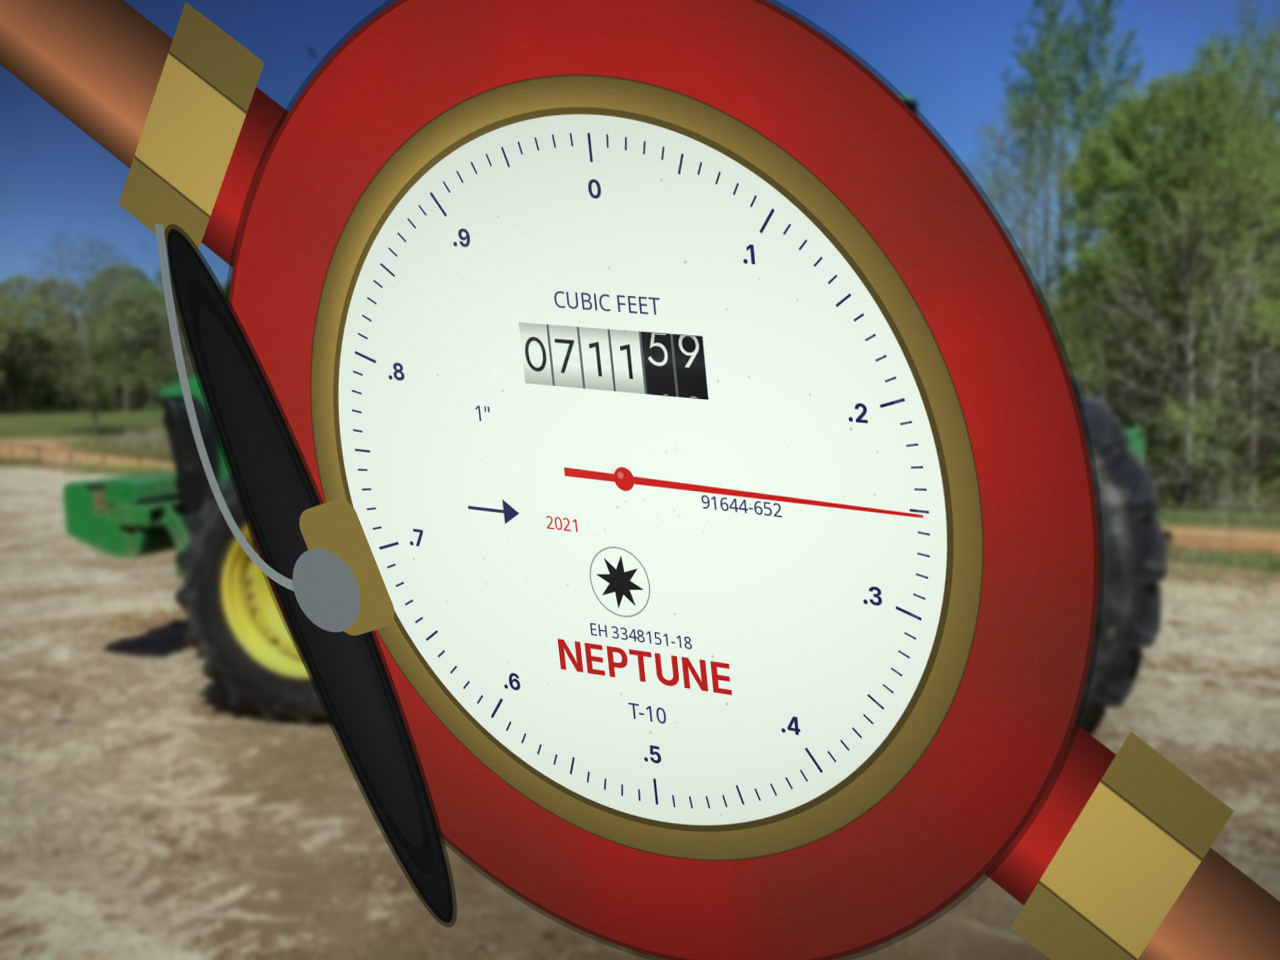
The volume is 71159.25,ft³
